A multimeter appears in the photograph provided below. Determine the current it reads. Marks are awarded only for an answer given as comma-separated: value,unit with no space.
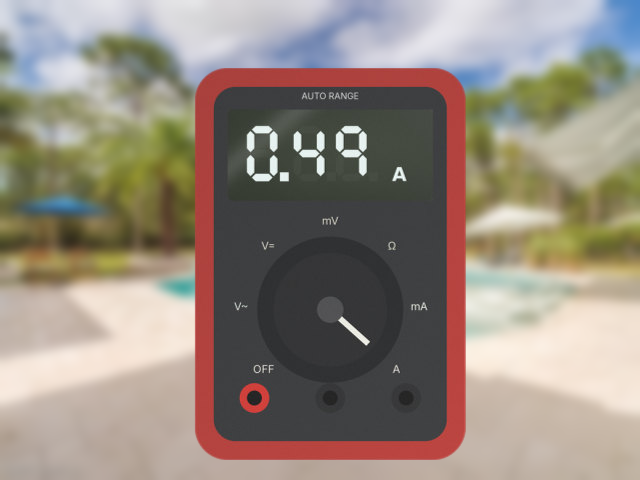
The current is 0.49,A
